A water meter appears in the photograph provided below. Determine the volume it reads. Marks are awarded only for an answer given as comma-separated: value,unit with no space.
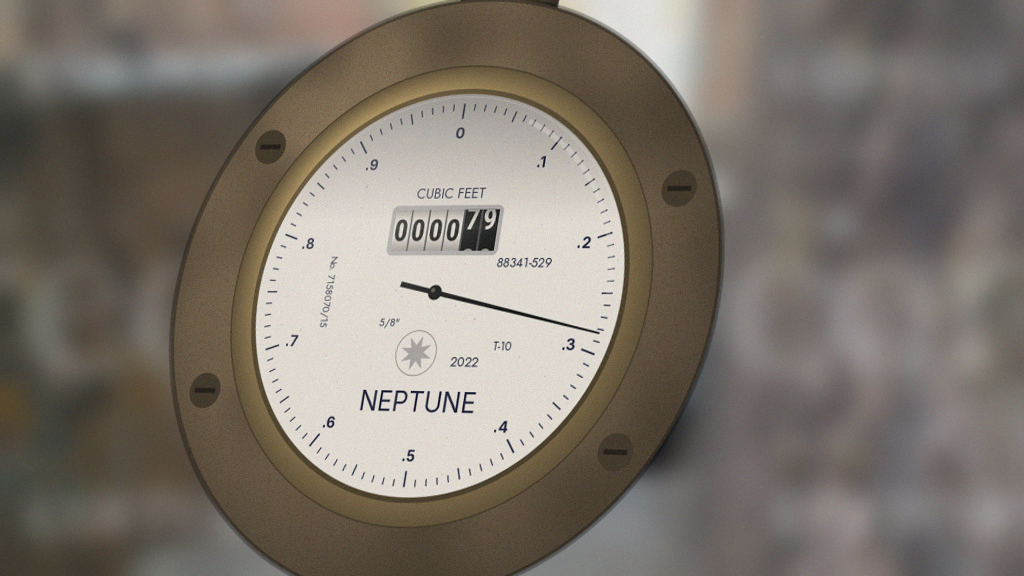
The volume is 79.28,ft³
